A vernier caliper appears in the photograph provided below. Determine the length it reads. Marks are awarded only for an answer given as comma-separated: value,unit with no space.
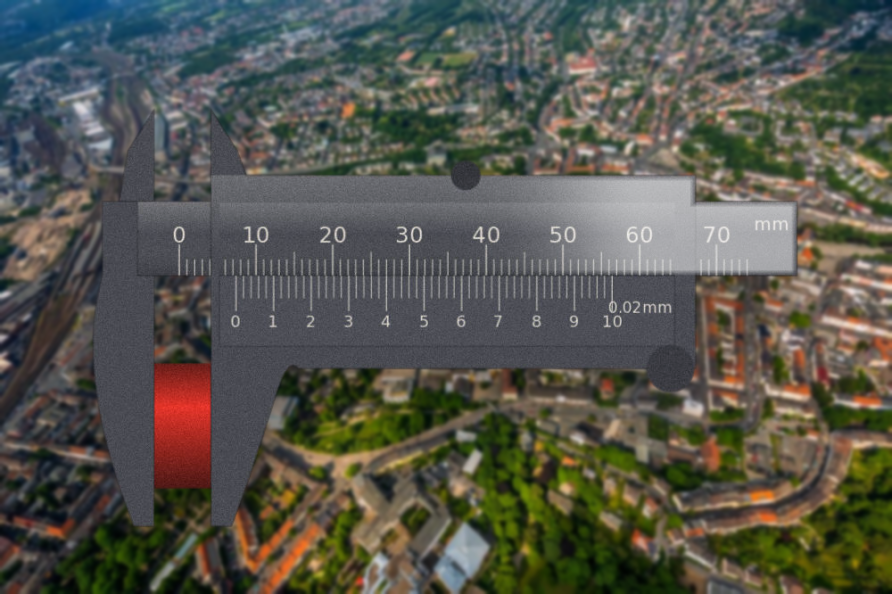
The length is 7.4,mm
